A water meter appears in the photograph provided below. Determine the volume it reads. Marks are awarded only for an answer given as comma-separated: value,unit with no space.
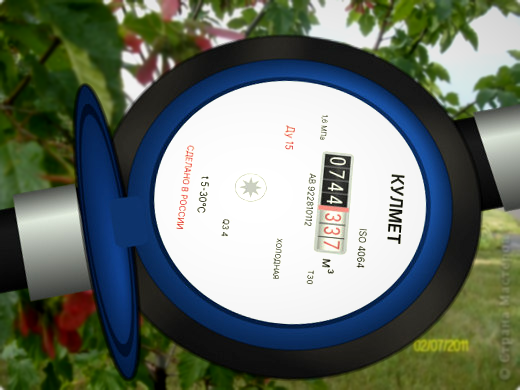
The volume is 744.337,m³
